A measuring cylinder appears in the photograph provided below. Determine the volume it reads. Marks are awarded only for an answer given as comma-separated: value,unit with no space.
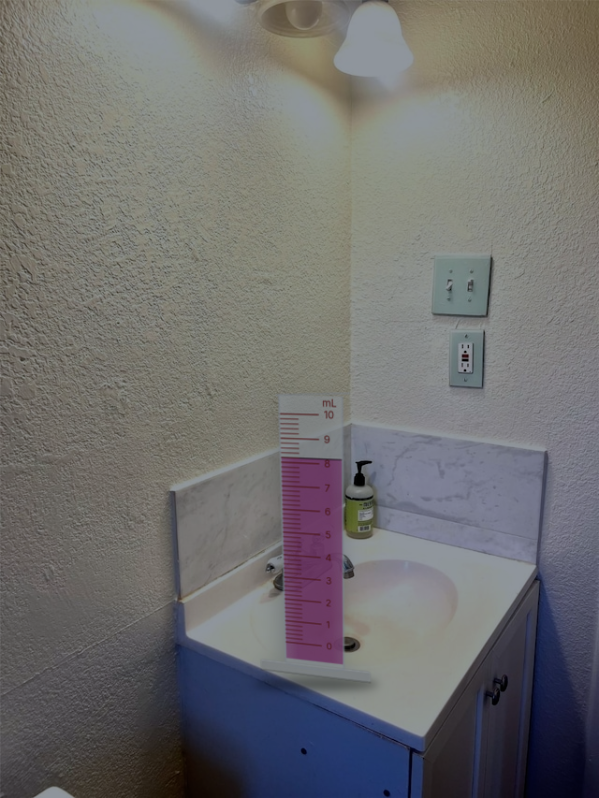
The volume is 8.2,mL
